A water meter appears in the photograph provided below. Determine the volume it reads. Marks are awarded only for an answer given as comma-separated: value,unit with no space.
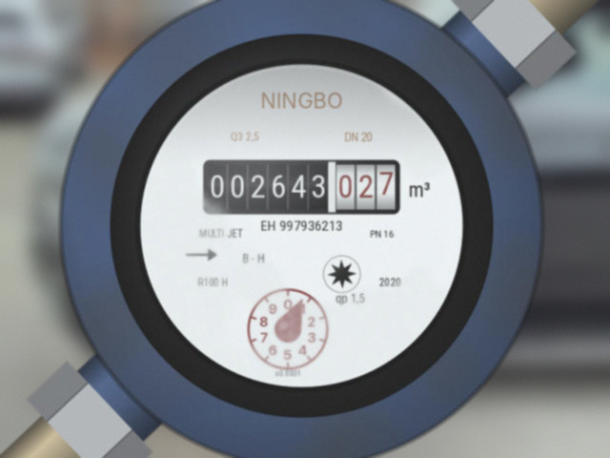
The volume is 2643.0270,m³
